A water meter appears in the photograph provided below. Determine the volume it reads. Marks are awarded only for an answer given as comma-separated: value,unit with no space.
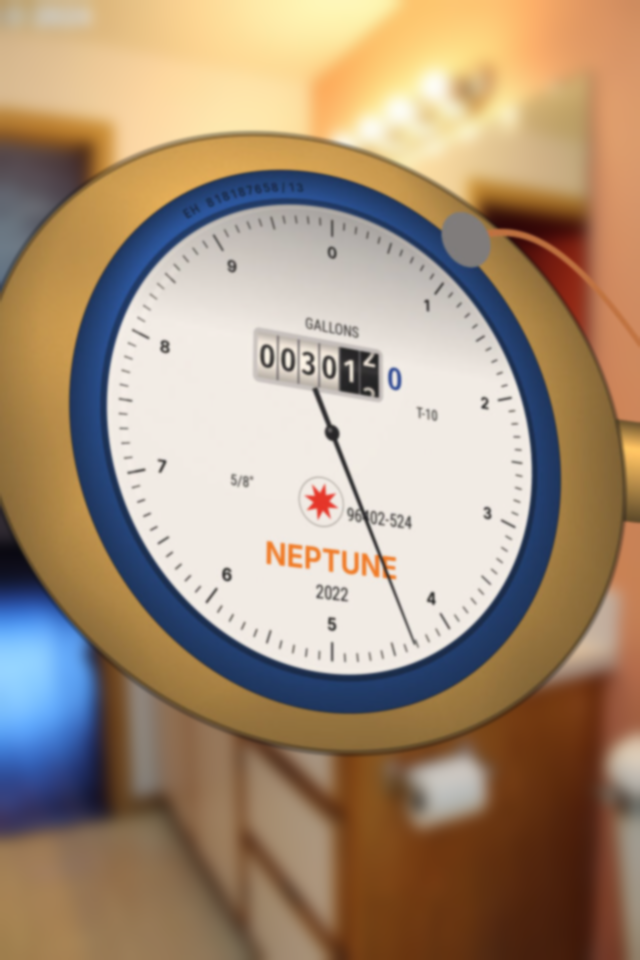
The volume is 30124.3,gal
